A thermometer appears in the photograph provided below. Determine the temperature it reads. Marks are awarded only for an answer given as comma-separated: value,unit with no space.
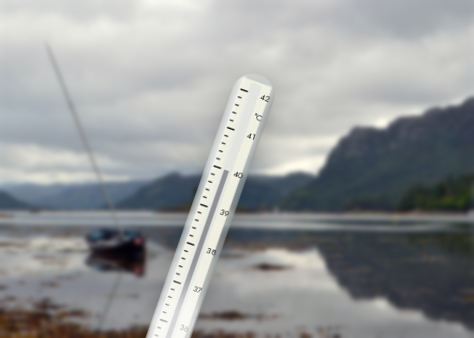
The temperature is 40,°C
